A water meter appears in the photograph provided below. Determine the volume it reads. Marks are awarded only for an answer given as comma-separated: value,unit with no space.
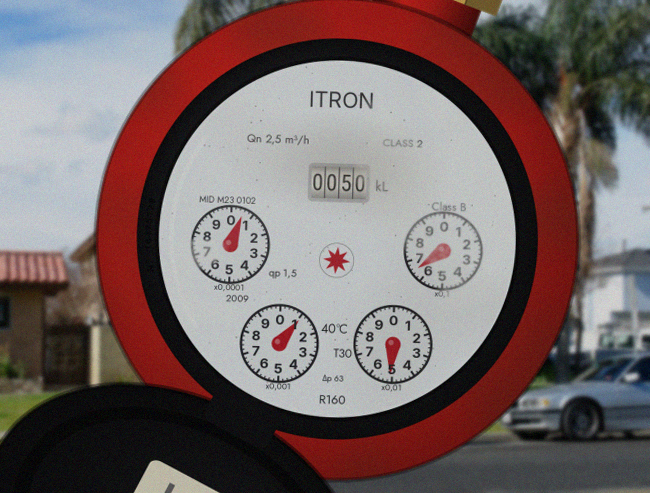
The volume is 50.6510,kL
